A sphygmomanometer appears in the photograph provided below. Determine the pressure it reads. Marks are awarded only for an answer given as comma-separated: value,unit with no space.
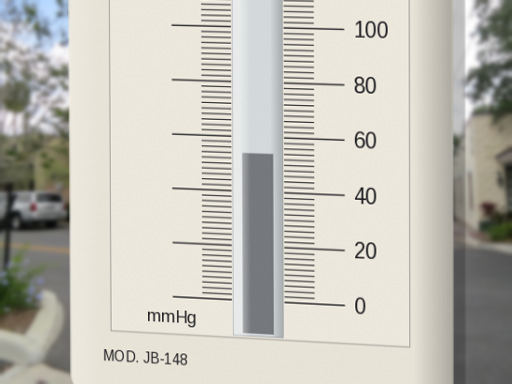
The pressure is 54,mmHg
